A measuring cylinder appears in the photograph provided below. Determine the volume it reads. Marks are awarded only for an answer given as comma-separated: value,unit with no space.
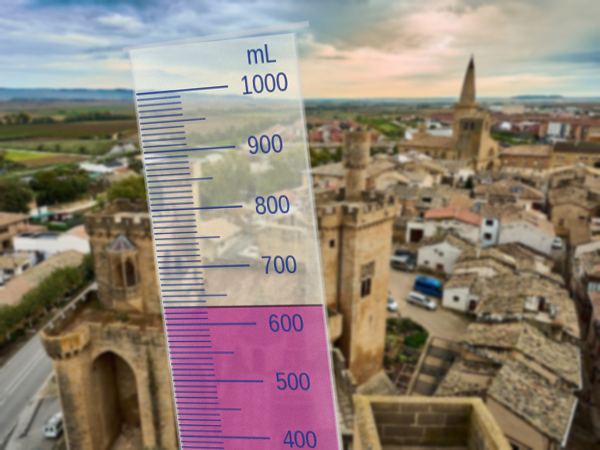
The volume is 630,mL
